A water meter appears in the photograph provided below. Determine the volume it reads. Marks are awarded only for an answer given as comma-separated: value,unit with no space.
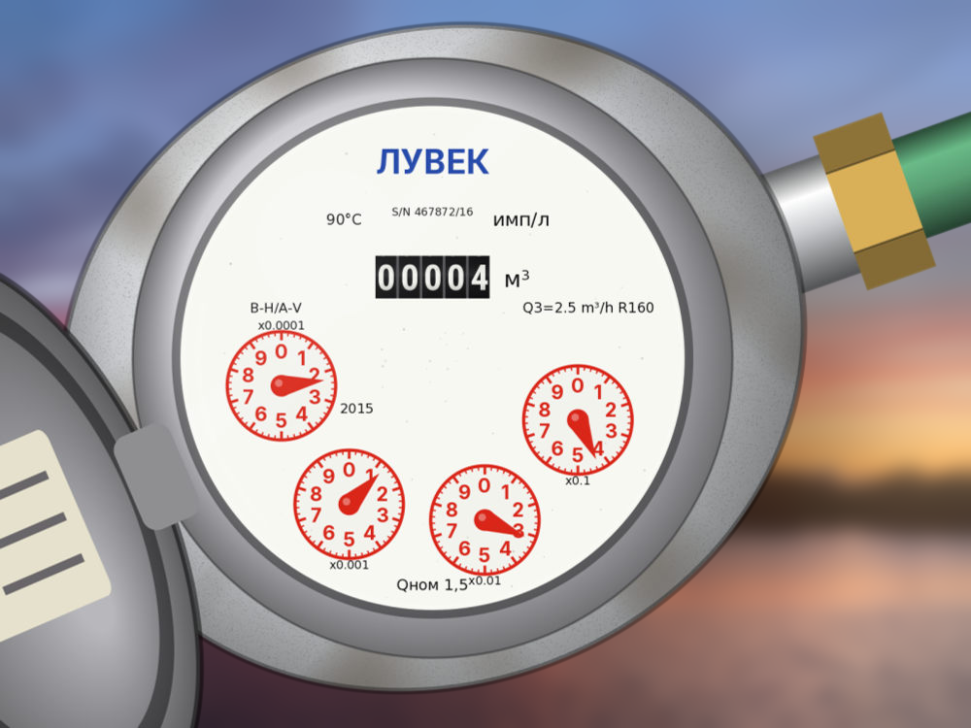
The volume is 4.4312,m³
